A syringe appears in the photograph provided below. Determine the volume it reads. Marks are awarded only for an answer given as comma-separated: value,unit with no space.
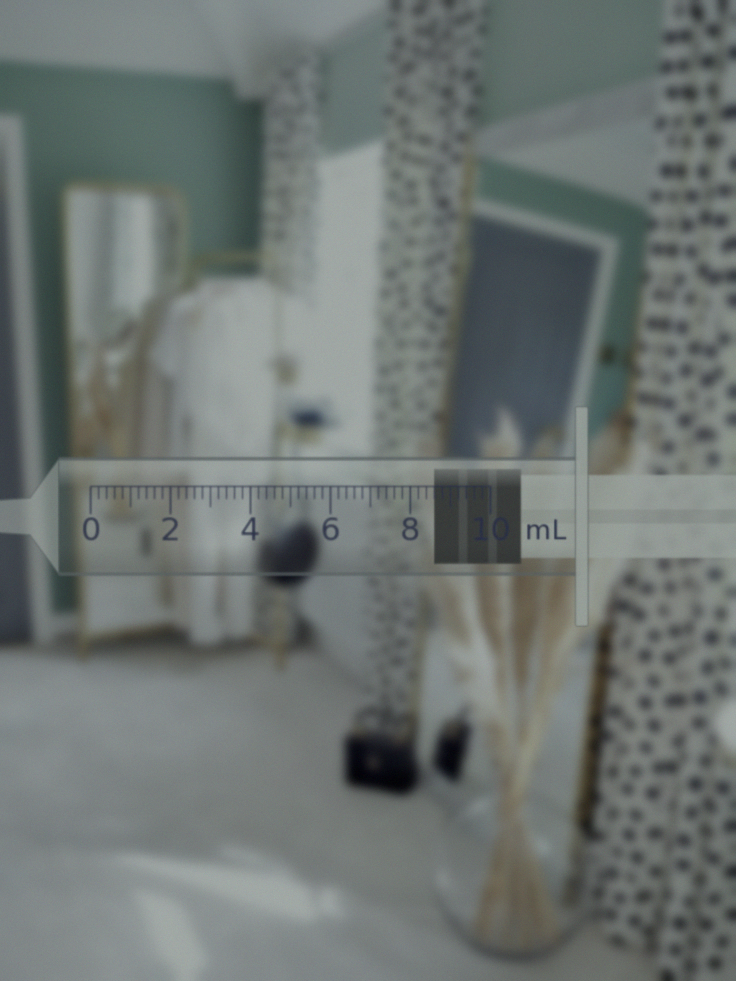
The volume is 8.6,mL
